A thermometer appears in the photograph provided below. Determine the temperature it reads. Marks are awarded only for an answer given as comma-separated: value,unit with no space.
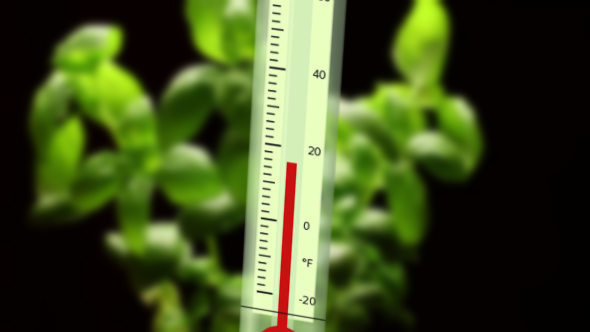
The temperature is 16,°F
